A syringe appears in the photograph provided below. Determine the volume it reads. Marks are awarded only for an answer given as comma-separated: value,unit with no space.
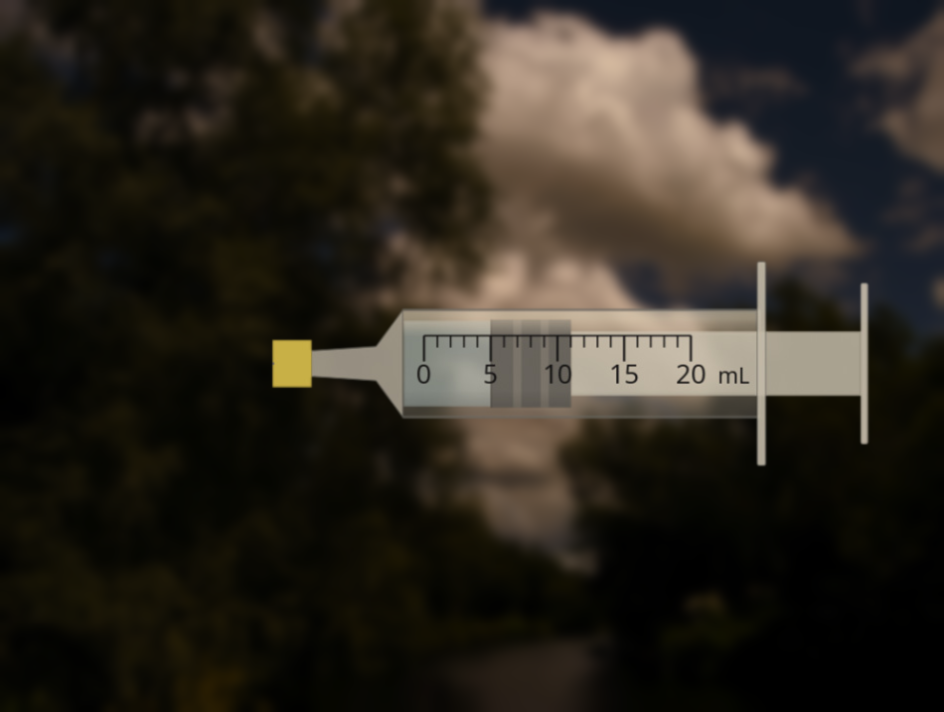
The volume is 5,mL
